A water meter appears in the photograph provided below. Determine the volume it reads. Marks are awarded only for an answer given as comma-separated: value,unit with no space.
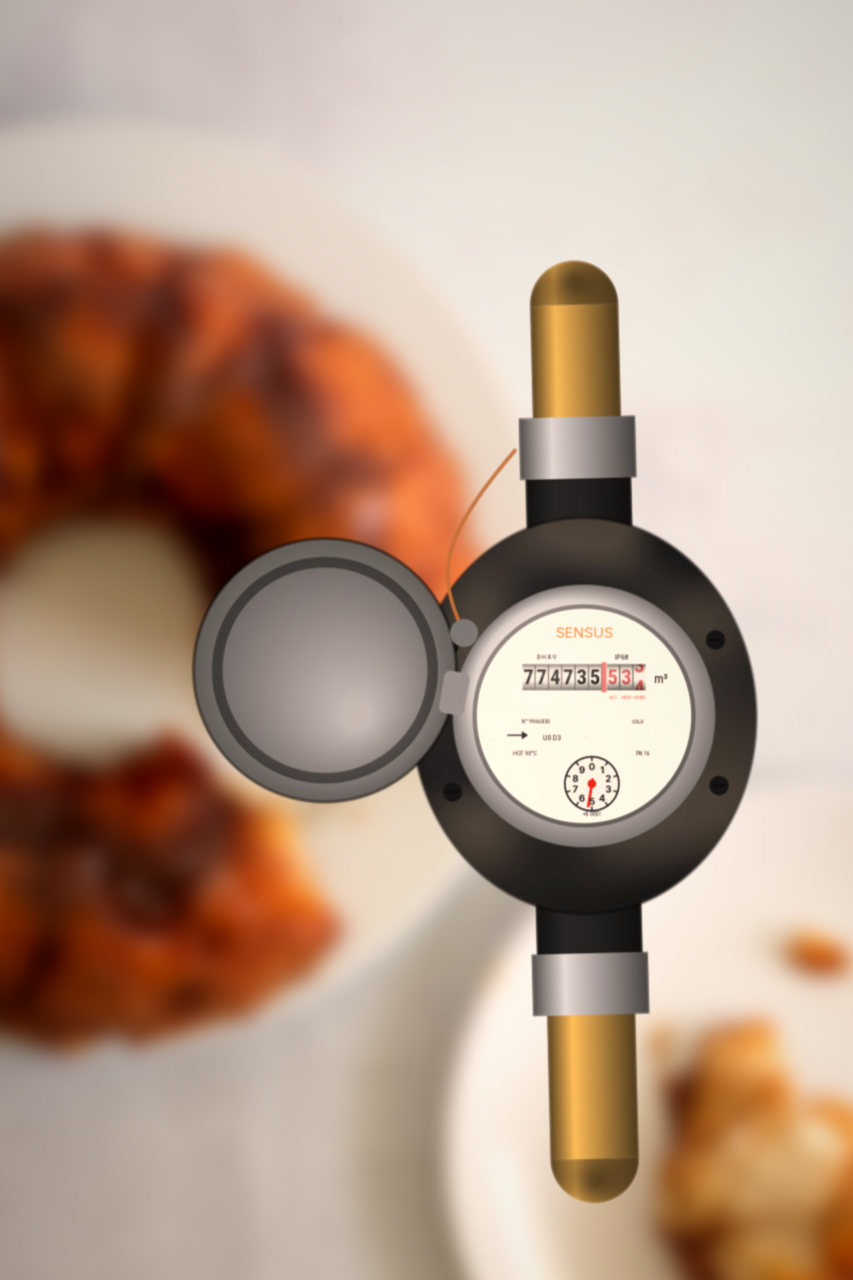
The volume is 774735.5335,m³
